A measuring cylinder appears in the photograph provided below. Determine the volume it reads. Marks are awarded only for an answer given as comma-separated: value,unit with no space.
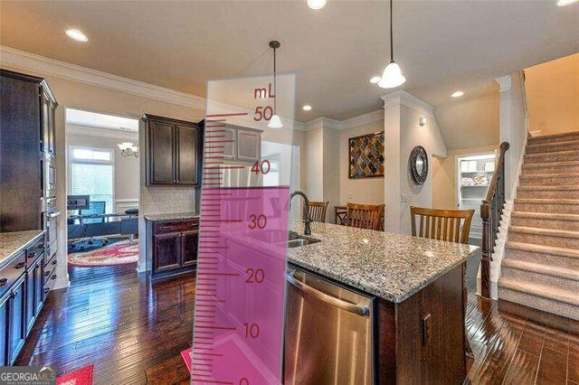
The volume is 36,mL
